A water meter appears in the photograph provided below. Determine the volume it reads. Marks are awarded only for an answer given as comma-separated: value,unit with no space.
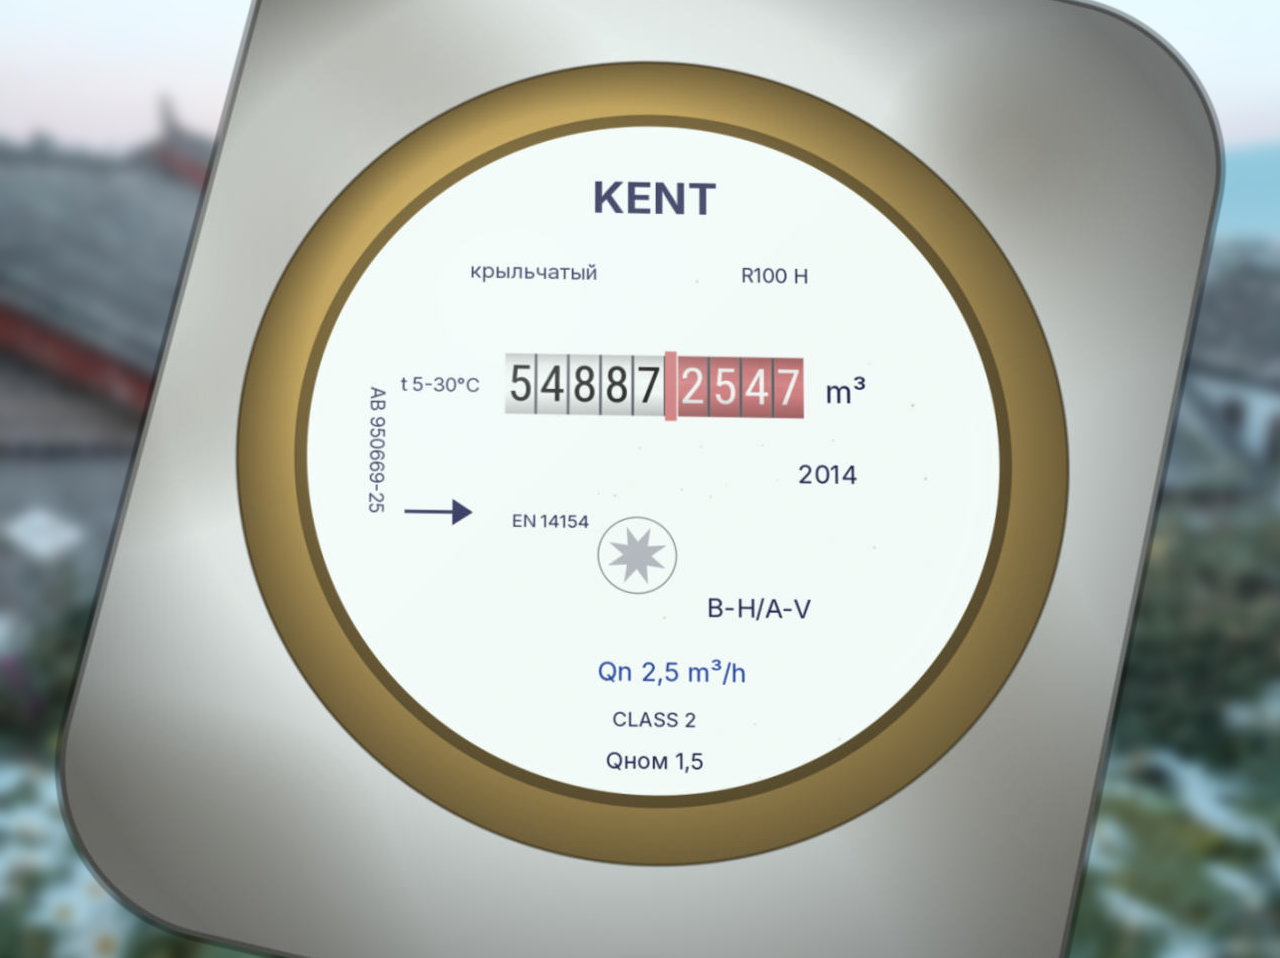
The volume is 54887.2547,m³
